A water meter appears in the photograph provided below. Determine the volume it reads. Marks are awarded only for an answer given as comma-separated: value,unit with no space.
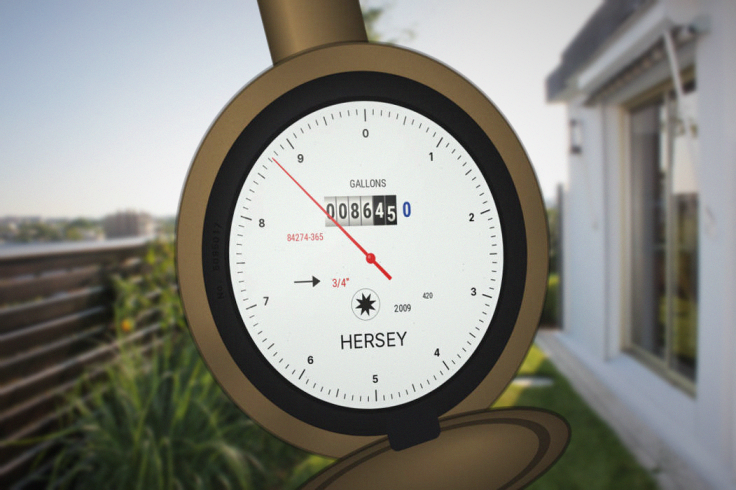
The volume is 86448.7,gal
